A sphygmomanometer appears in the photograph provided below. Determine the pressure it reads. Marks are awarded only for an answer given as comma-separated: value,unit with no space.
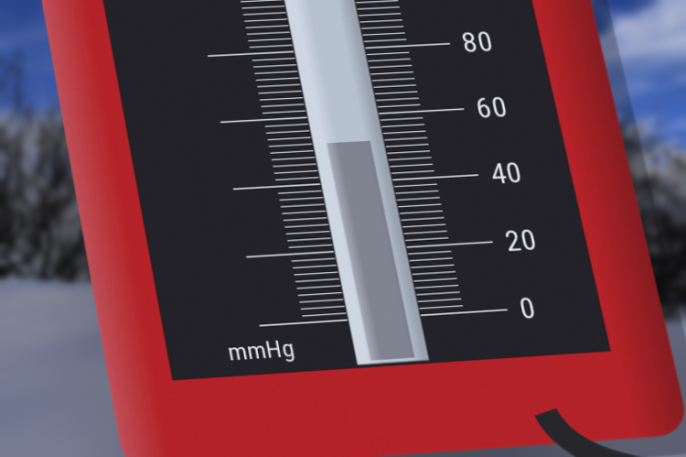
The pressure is 52,mmHg
